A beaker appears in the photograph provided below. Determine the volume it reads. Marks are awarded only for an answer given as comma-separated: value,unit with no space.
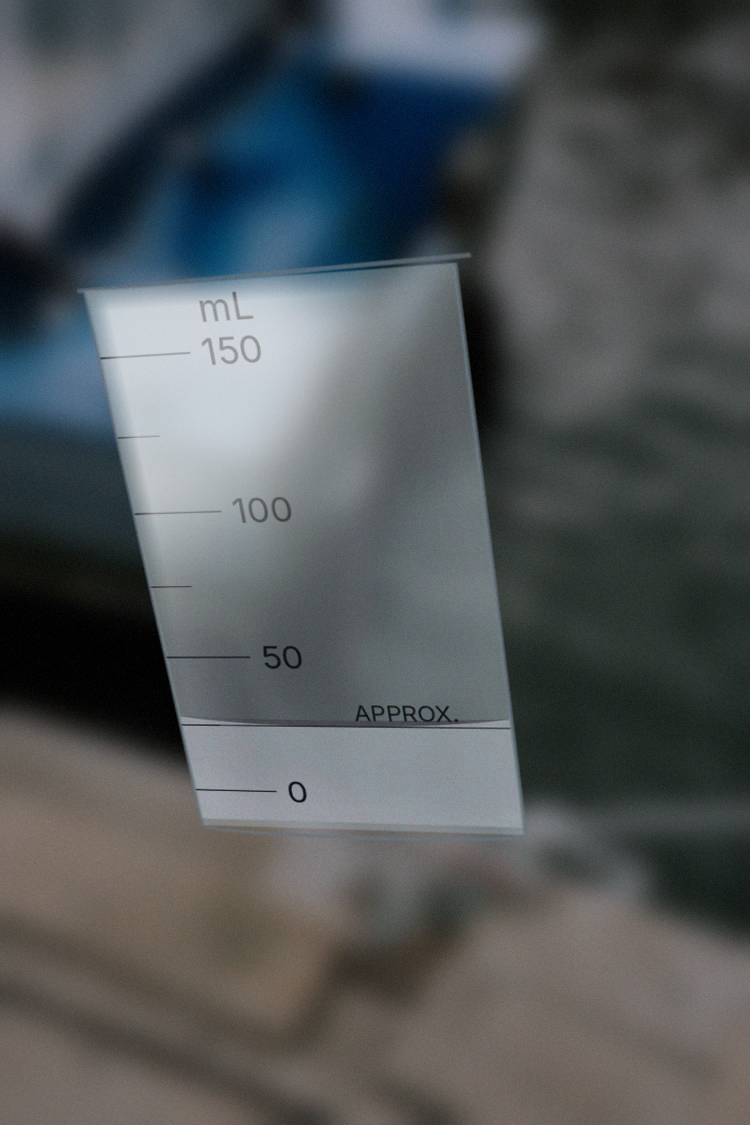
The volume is 25,mL
